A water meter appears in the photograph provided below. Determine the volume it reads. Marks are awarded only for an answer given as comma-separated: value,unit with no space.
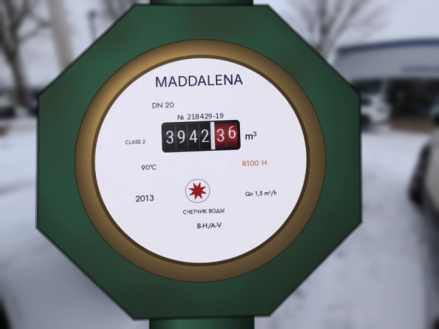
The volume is 3942.36,m³
